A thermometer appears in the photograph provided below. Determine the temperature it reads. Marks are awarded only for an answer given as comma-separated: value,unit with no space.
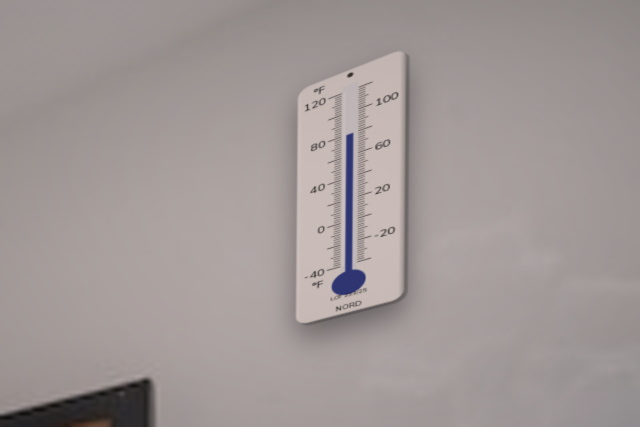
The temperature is 80,°F
